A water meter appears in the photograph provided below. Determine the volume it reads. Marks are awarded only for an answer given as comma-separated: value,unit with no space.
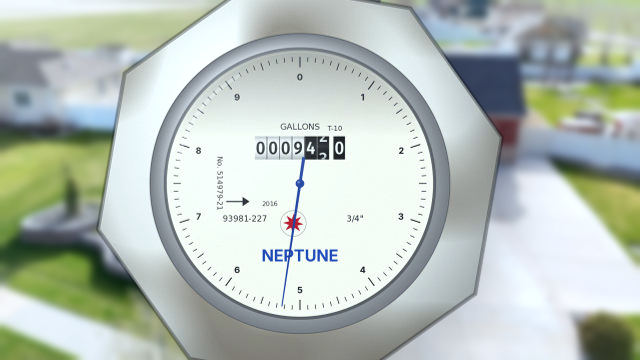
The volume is 9425.2,gal
